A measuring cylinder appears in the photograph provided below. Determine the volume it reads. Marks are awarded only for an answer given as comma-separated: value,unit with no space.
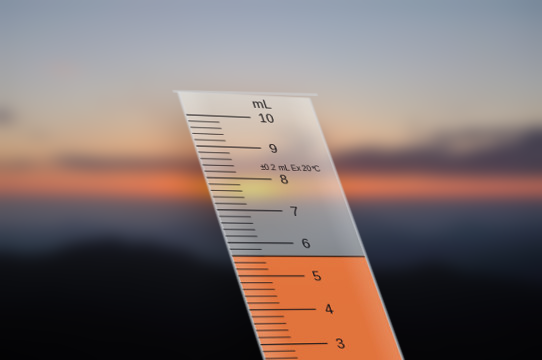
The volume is 5.6,mL
